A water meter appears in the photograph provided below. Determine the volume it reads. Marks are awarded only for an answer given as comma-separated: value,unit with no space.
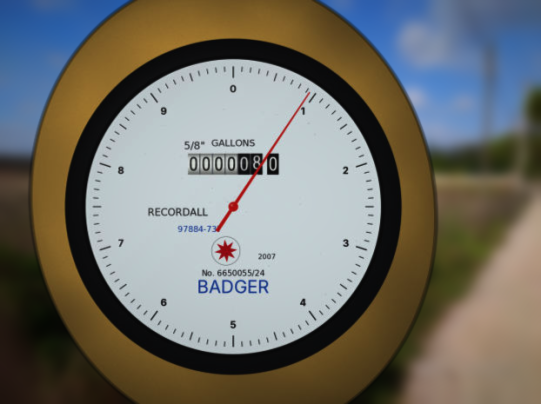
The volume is 80.9,gal
